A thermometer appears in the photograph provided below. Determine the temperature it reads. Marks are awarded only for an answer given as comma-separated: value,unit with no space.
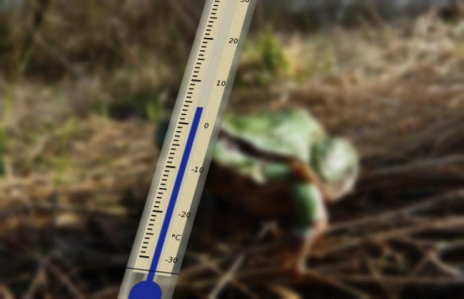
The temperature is 4,°C
